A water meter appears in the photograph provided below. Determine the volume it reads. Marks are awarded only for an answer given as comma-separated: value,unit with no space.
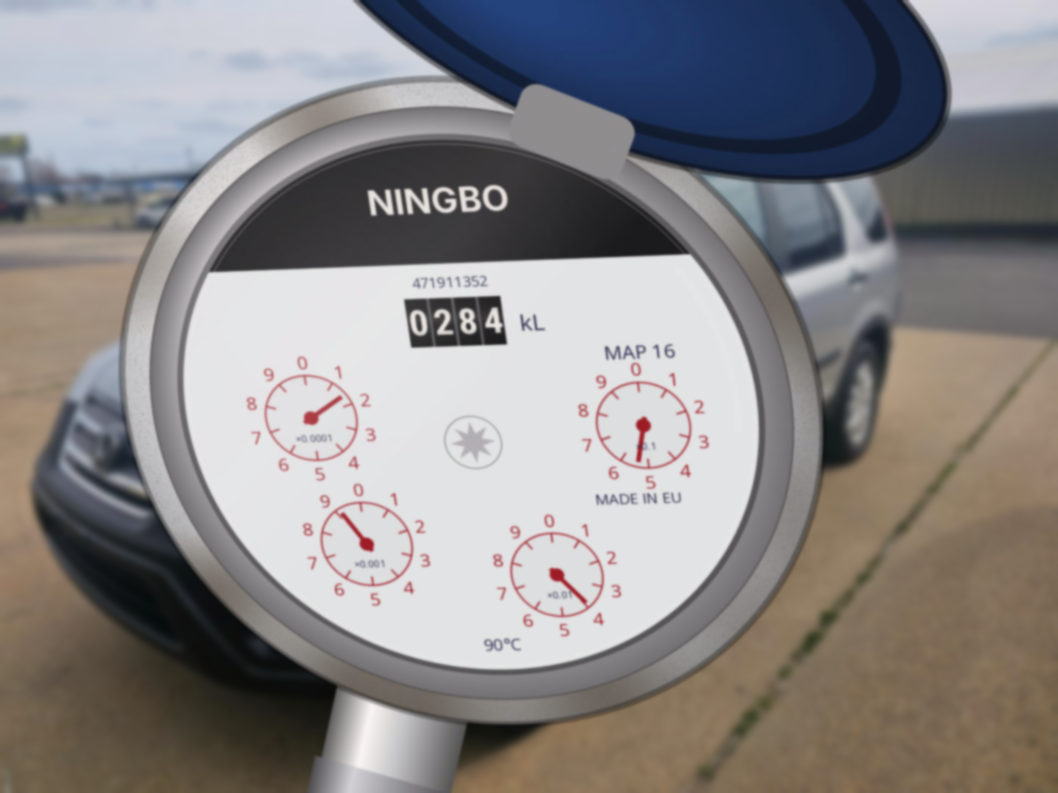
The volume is 284.5391,kL
